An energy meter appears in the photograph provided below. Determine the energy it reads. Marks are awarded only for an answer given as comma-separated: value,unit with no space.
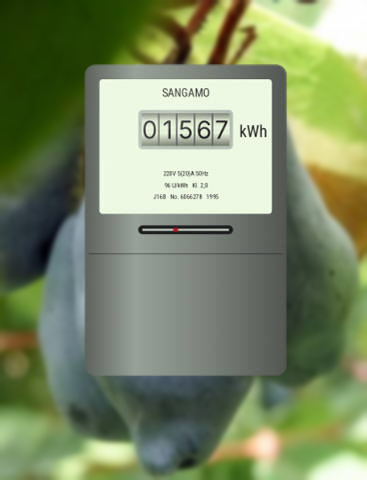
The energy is 1567,kWh
